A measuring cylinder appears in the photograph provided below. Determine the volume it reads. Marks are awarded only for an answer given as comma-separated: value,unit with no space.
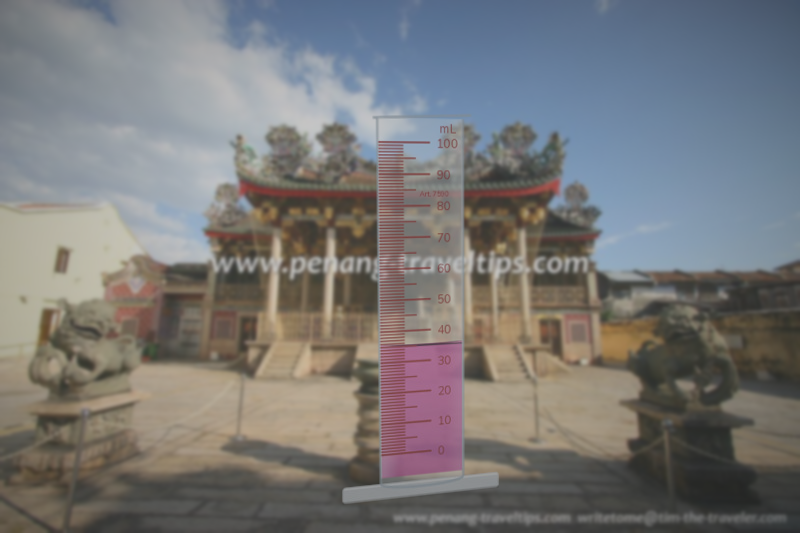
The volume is 35,mL
